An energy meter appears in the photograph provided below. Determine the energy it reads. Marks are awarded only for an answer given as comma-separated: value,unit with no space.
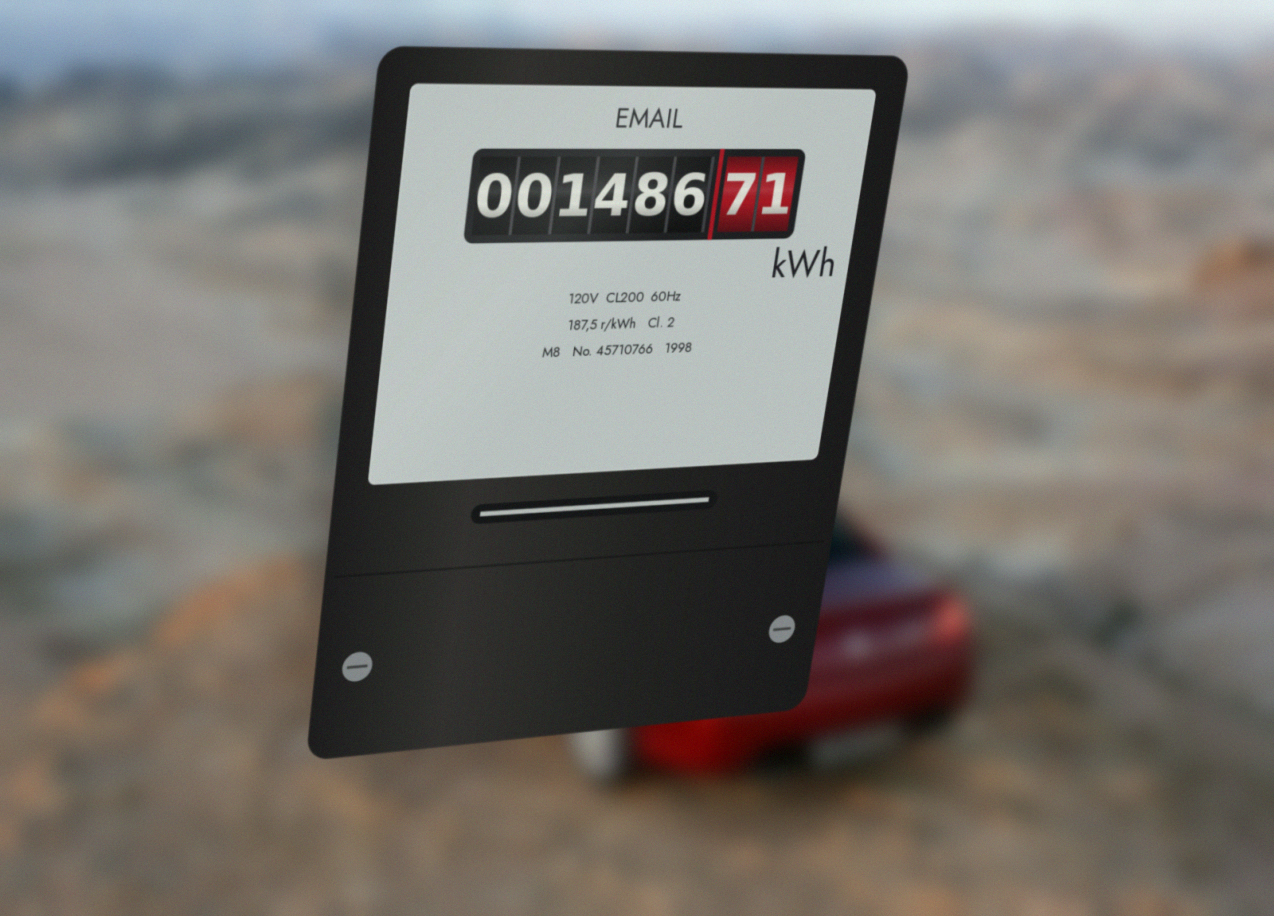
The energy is 1486.71,kWh
